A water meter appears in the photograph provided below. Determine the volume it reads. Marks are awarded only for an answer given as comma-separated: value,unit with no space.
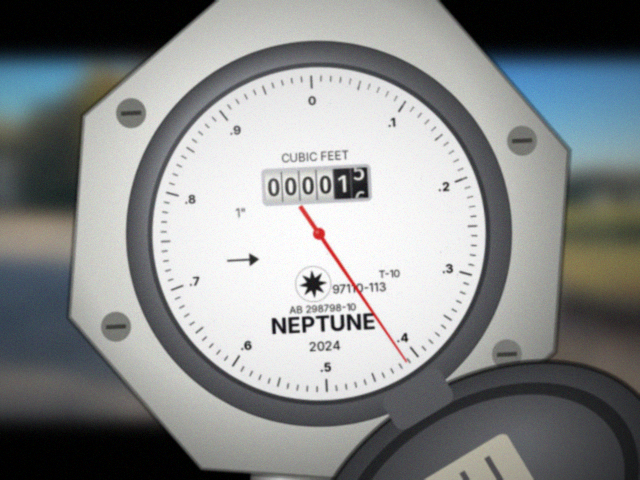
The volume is 15.41,ft³
